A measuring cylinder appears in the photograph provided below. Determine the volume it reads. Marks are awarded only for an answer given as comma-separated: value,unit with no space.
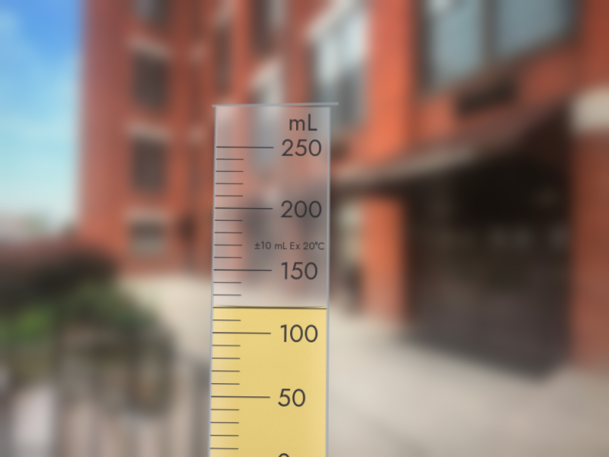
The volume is 120,mL
